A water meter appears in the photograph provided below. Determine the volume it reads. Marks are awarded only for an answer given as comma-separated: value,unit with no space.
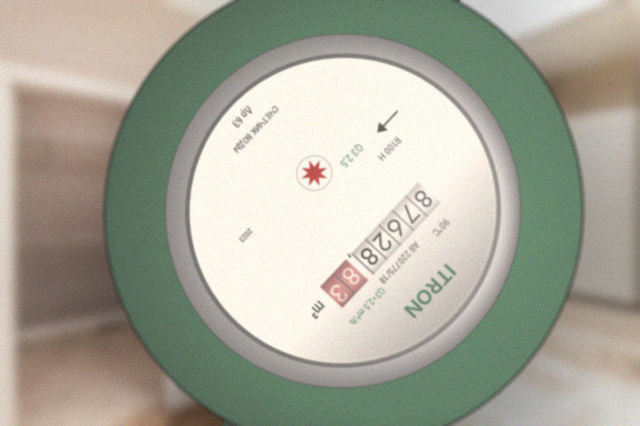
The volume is 87628.83,m³
